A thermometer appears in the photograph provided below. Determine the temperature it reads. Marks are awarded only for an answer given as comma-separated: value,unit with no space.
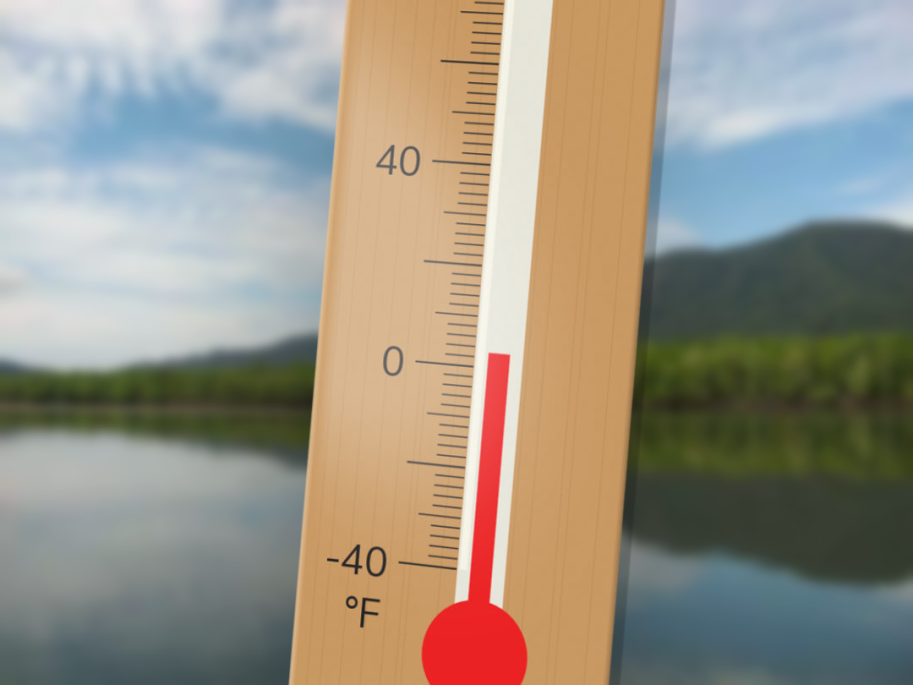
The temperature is 3,°F
